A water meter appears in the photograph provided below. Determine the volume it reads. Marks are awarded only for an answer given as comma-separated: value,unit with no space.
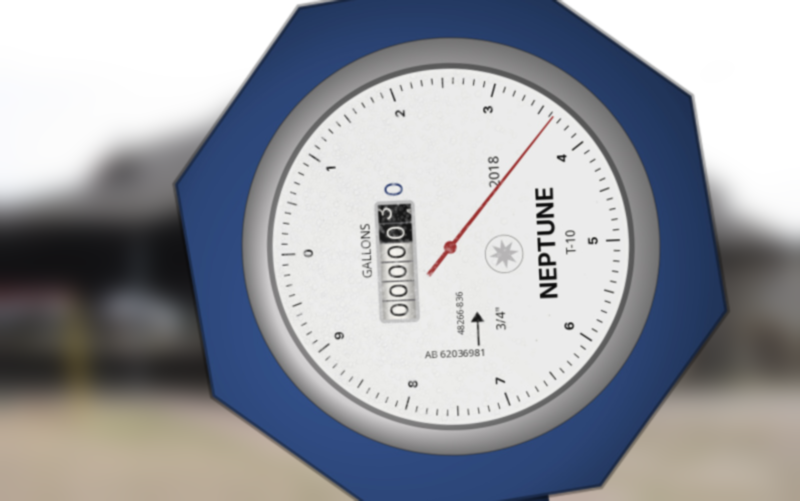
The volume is 33.6,gal
